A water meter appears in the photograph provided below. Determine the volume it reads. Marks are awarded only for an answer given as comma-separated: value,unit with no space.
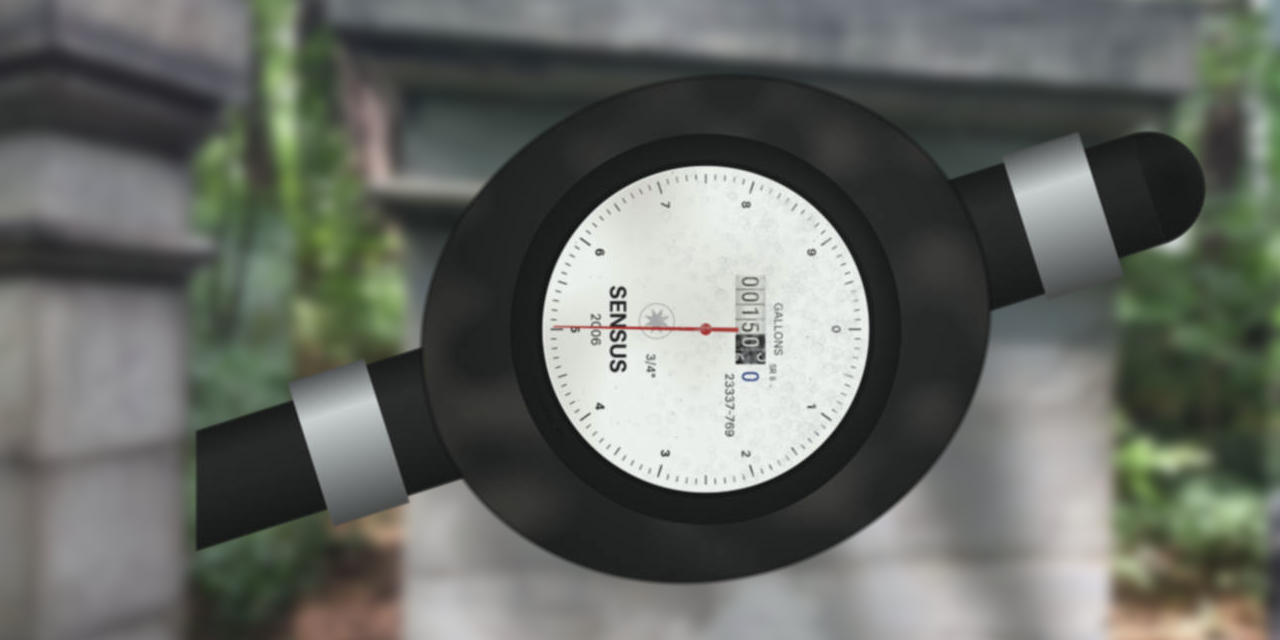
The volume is 15055.0,gal
